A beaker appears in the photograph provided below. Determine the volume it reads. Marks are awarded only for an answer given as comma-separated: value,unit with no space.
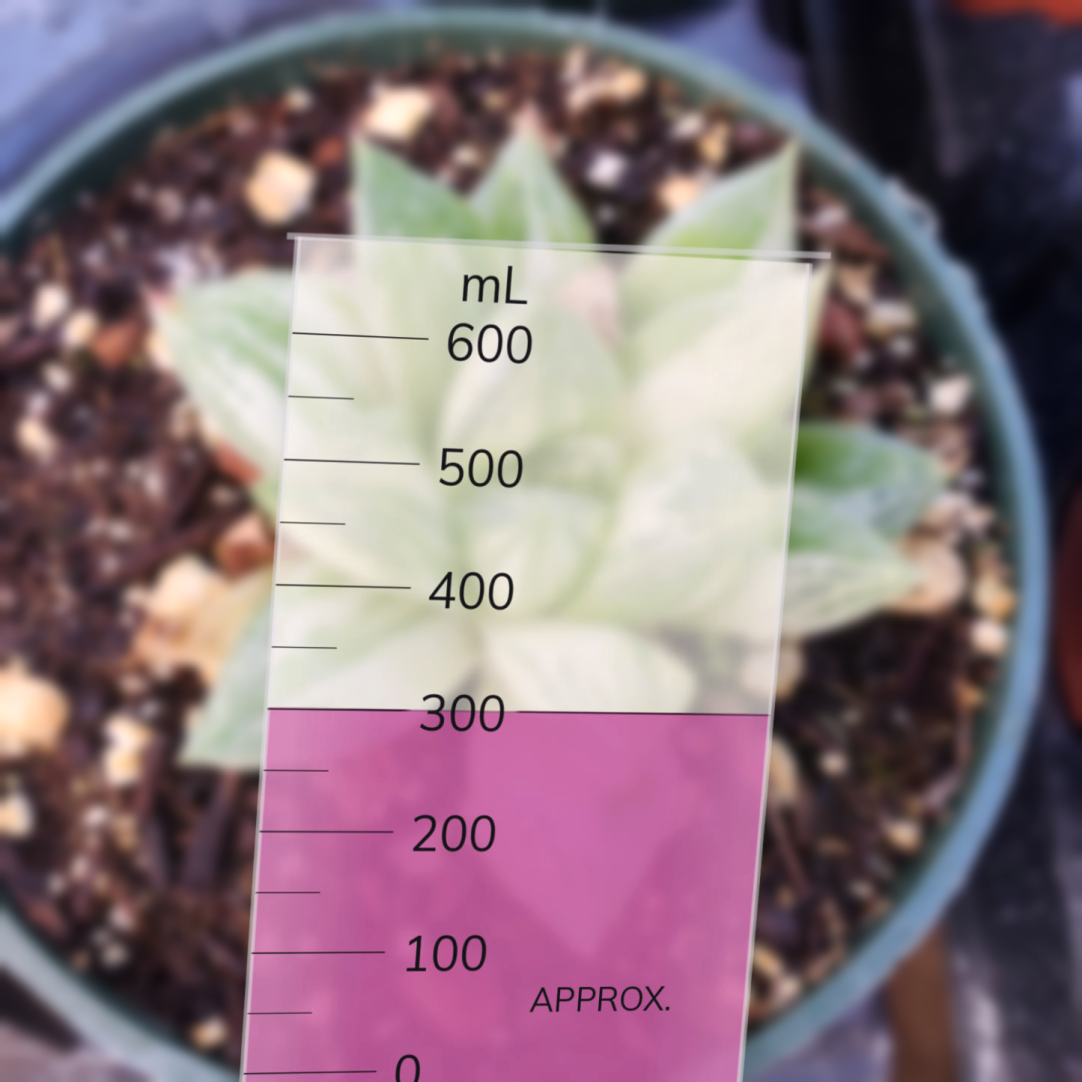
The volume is 300,mL
